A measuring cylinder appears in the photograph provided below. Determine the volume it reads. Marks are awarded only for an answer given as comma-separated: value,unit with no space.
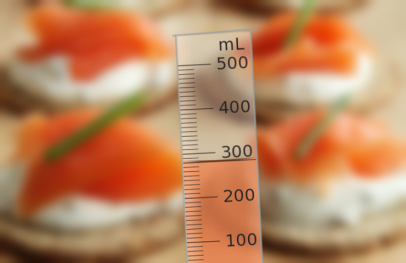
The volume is 280,mL
